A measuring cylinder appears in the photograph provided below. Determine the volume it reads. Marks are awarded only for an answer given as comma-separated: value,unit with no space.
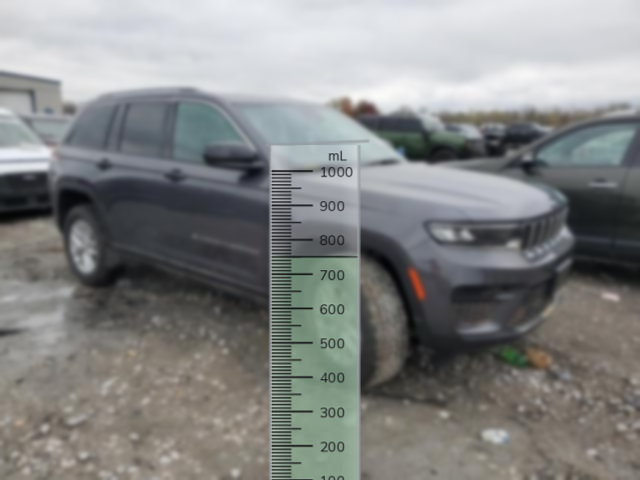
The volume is 750,mL
